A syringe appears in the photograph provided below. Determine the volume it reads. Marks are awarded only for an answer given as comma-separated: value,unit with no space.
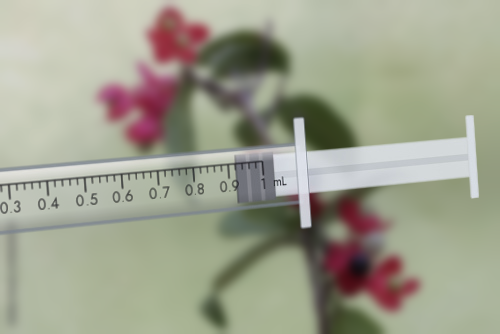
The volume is 0.92,mL
